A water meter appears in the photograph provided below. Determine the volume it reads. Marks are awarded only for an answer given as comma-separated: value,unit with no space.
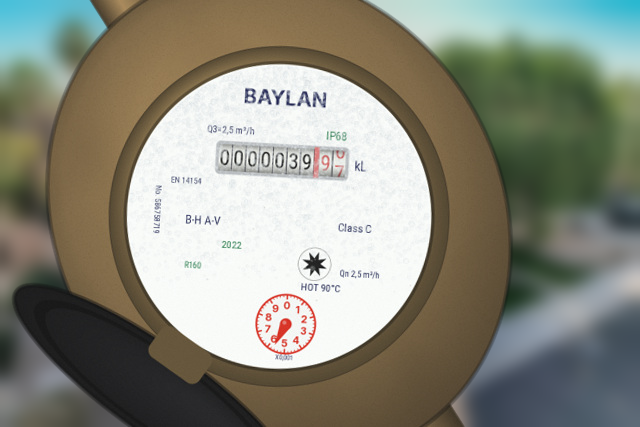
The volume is 39.965,kL
